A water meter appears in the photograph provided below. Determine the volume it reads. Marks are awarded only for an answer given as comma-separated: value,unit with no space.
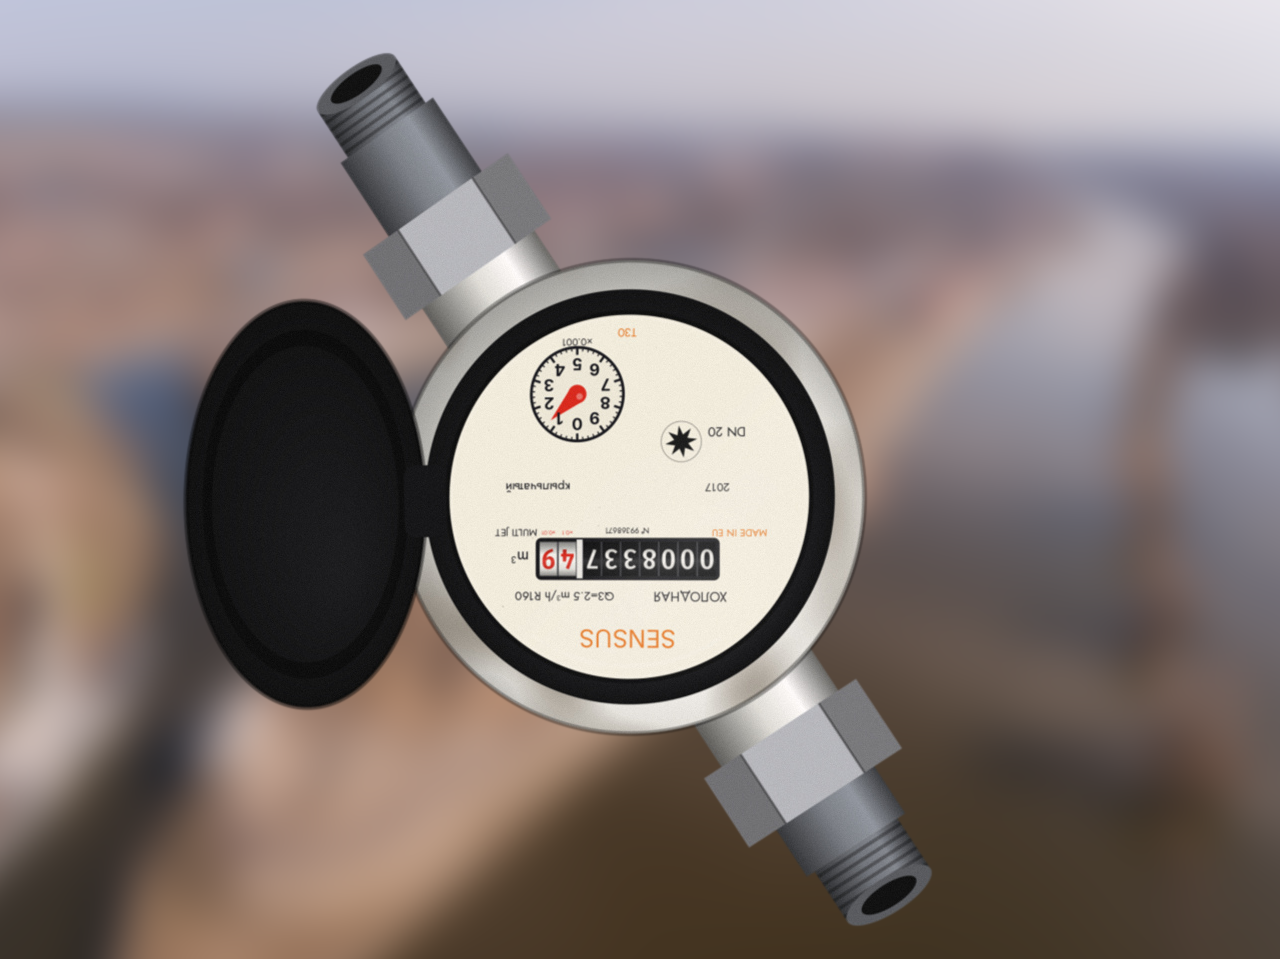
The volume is 8337.491,m³
